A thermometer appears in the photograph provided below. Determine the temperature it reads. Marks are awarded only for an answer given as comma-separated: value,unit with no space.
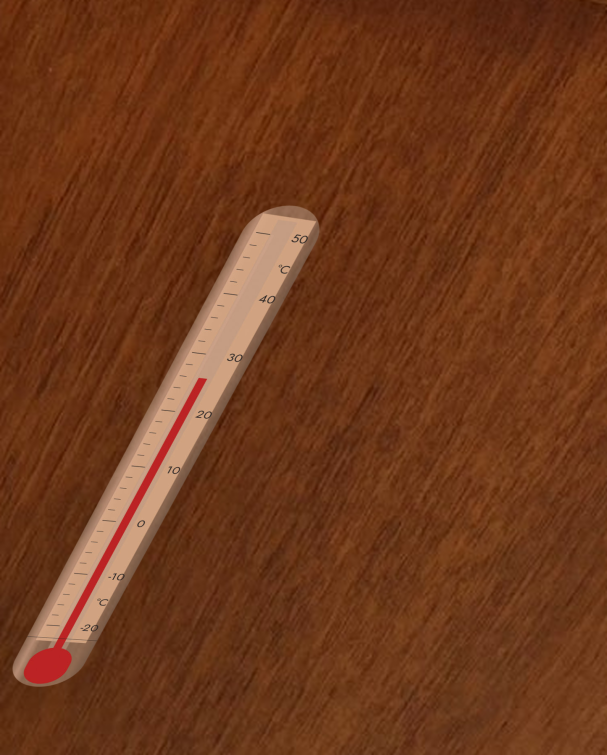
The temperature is 26,°C
